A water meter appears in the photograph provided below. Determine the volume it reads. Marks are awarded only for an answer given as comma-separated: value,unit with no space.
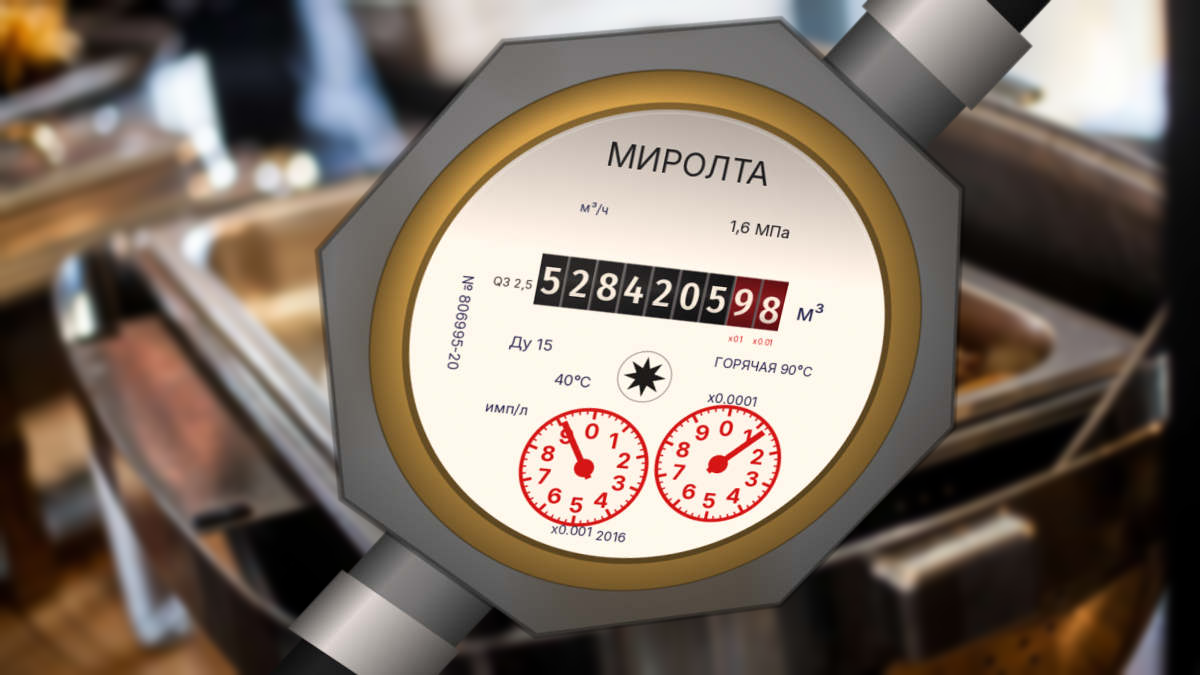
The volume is 5284205.9791,m³
